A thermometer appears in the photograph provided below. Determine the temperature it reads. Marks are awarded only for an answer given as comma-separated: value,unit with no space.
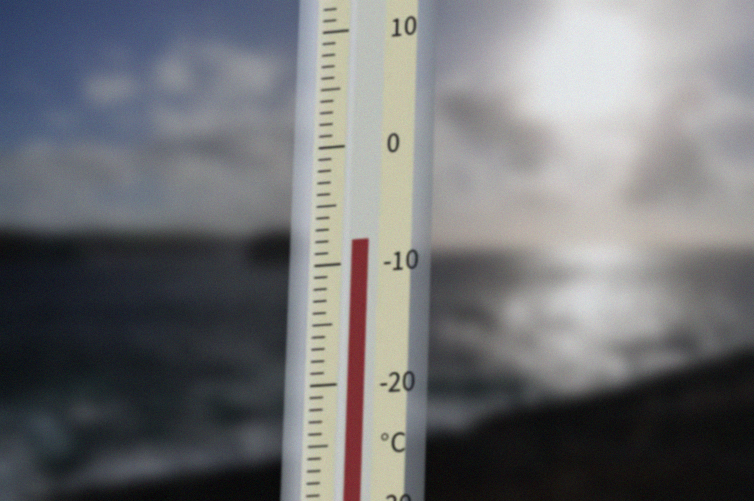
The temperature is -8,°C
